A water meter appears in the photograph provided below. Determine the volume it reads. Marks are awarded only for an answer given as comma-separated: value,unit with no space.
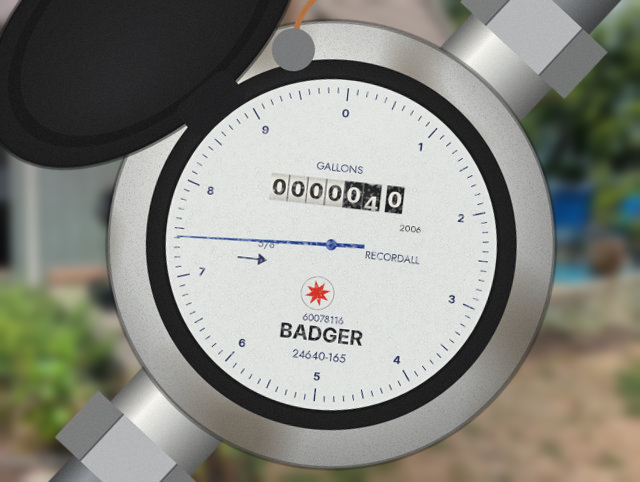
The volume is 37.4,gal
